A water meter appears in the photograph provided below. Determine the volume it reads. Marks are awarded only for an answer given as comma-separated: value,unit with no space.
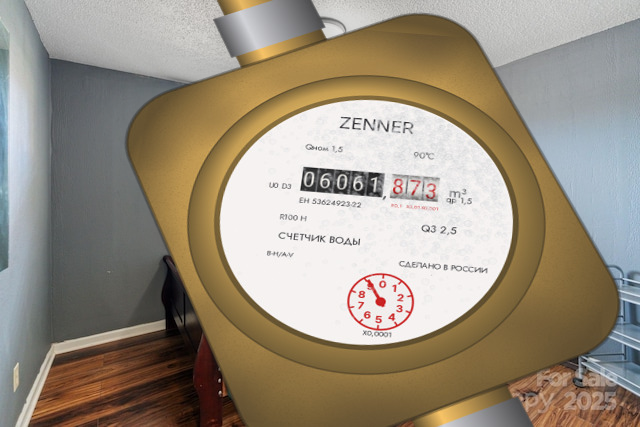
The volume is 6061.8729,m³
